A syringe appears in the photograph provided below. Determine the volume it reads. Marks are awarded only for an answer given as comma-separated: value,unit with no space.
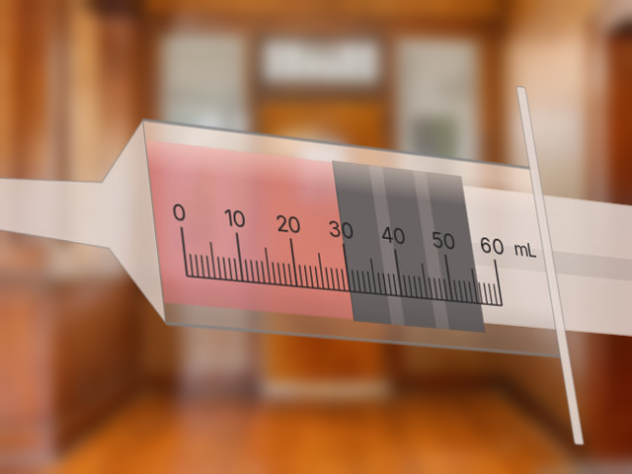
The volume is 30,mL
